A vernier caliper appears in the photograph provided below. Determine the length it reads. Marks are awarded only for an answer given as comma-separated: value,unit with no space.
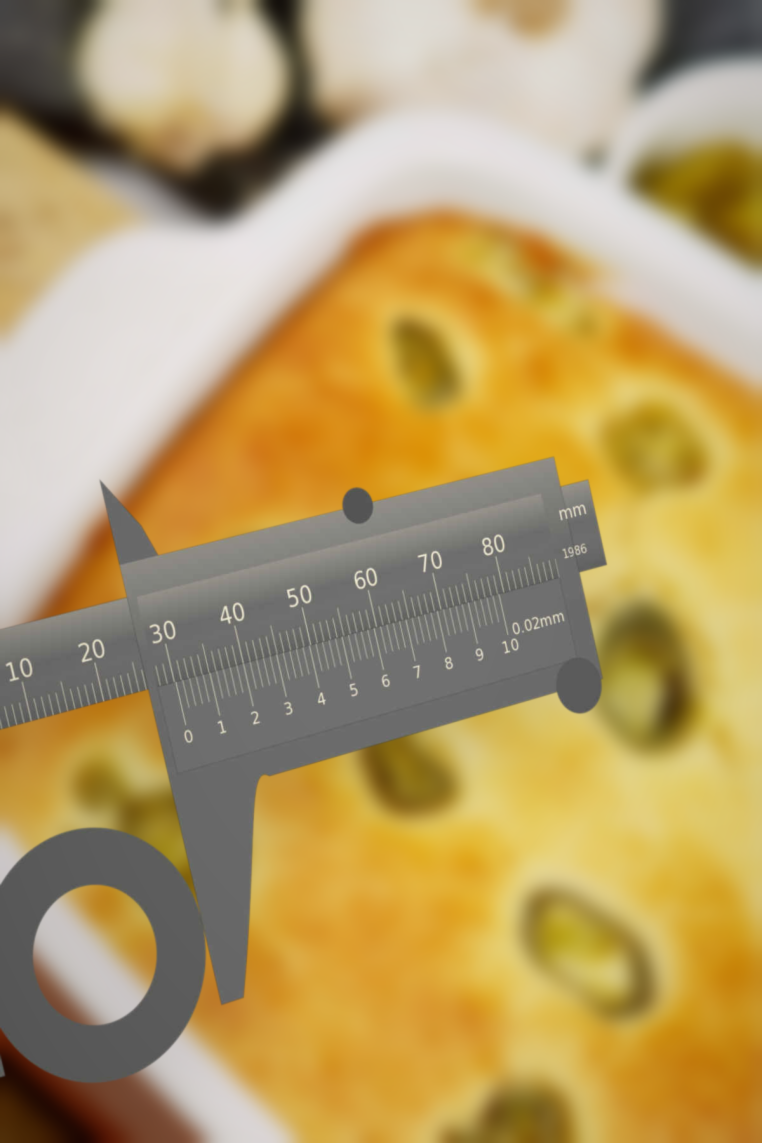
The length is 30.2,mm
